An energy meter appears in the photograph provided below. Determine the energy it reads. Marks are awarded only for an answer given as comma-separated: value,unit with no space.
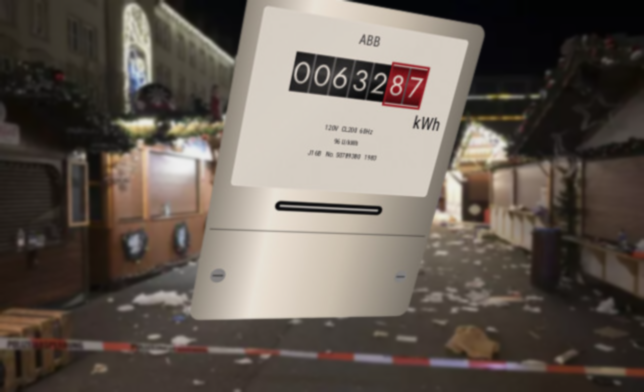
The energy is 632.87,kWh
